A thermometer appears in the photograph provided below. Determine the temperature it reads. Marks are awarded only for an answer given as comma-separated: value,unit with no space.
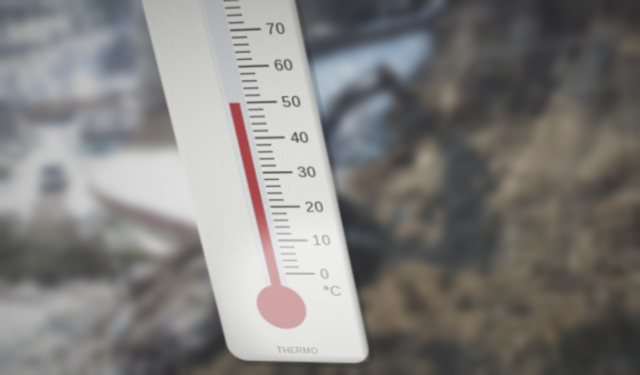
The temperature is 50,°C
